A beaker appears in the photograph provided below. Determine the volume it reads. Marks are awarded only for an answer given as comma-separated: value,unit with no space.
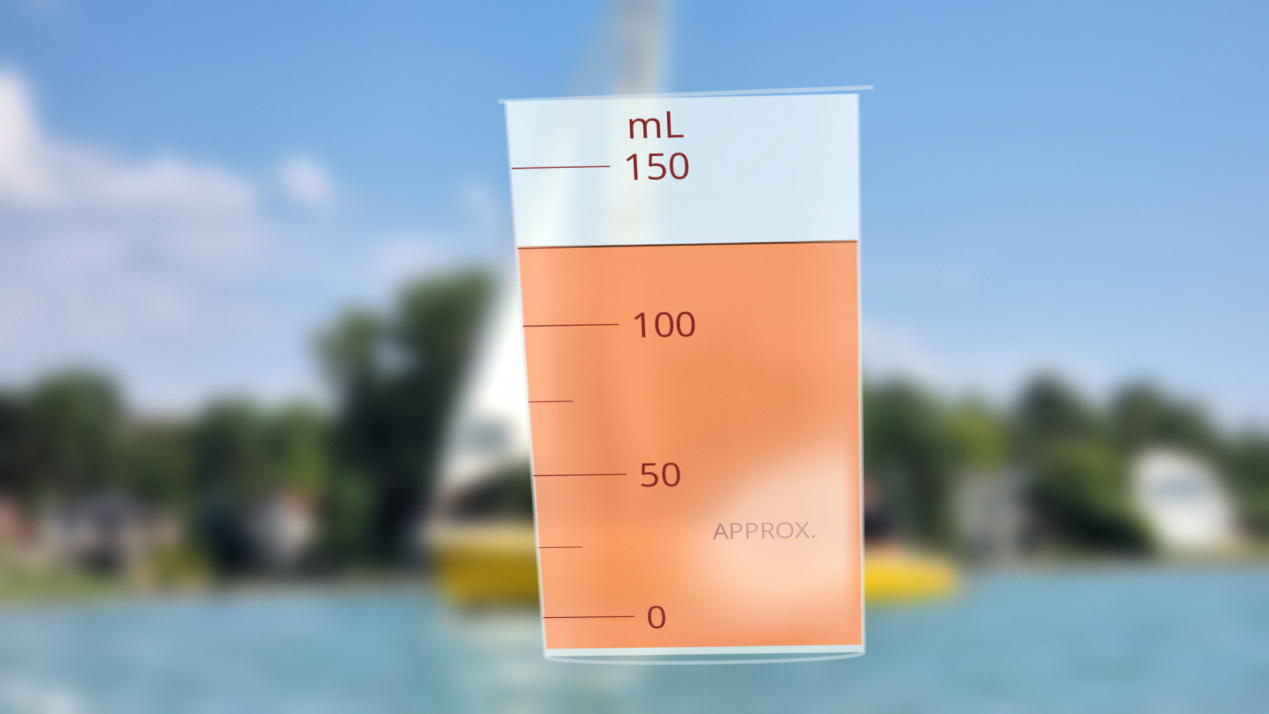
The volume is 125,mL
